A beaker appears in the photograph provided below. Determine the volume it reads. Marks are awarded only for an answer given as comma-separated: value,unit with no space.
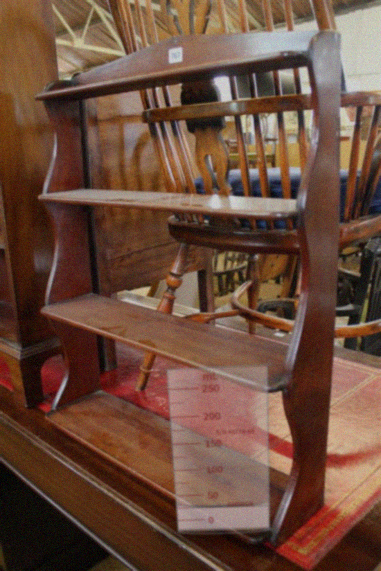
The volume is 25,mL
